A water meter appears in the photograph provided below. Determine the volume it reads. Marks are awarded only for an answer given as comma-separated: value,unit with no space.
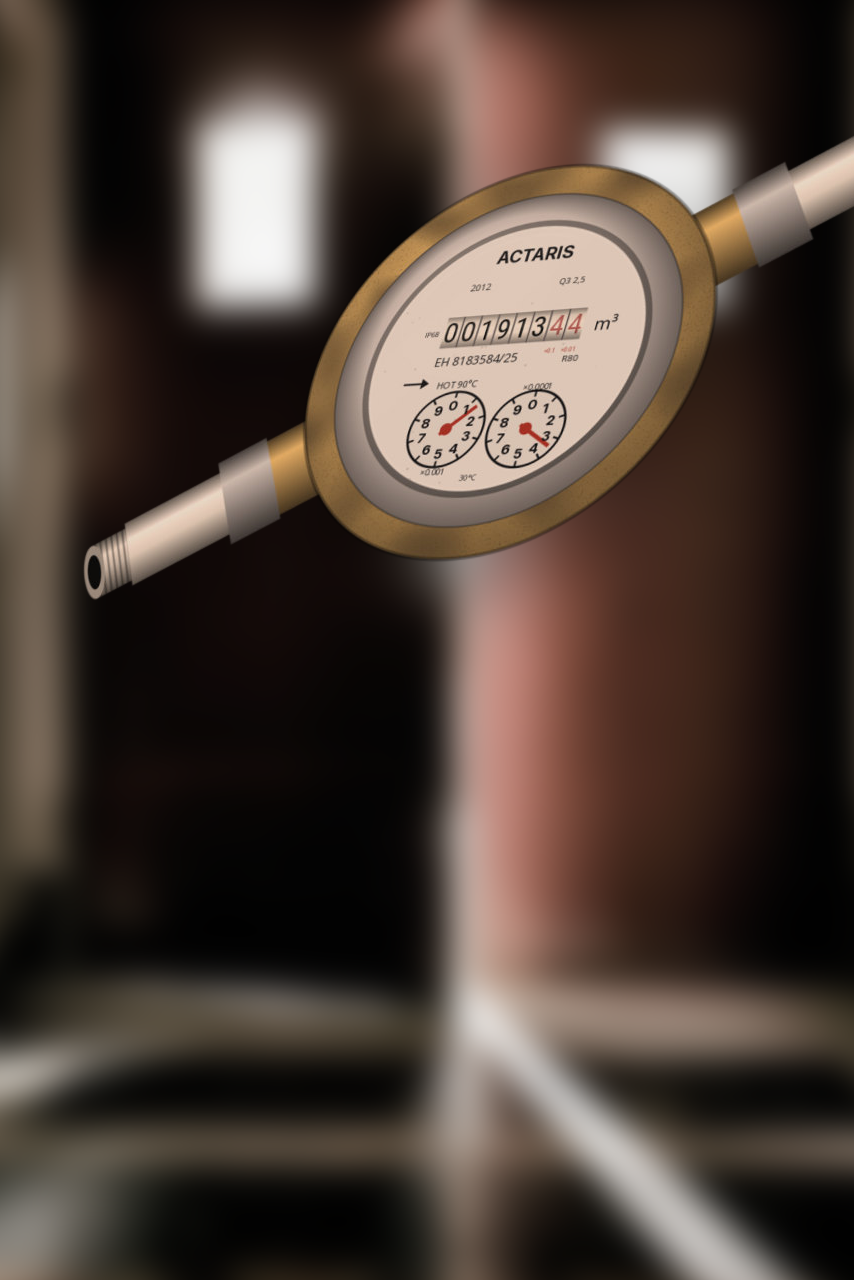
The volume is 1913.4413,m³
